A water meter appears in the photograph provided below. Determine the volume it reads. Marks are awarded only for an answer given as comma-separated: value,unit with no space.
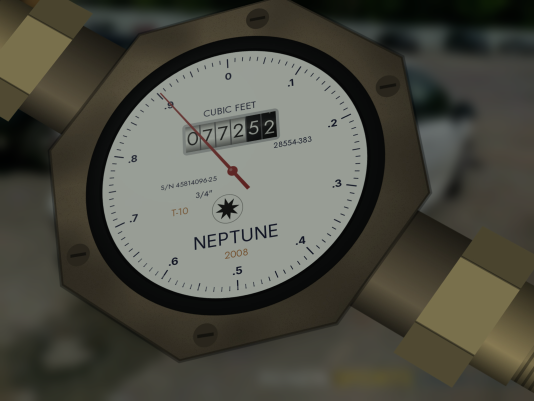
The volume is 77251.90,ft³
